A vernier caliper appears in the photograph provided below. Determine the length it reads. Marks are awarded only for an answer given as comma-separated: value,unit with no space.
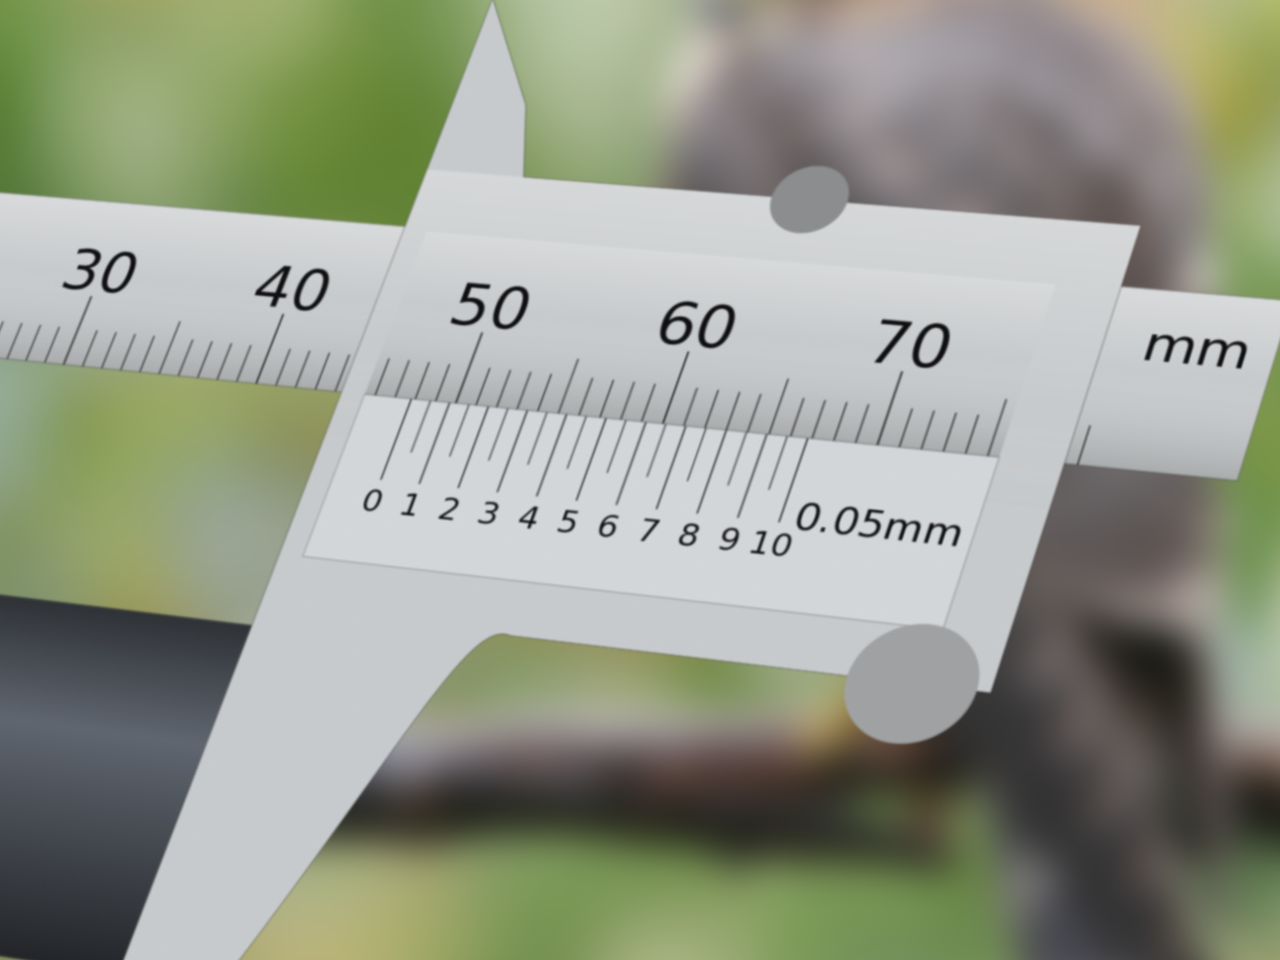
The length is 47.8,mm
